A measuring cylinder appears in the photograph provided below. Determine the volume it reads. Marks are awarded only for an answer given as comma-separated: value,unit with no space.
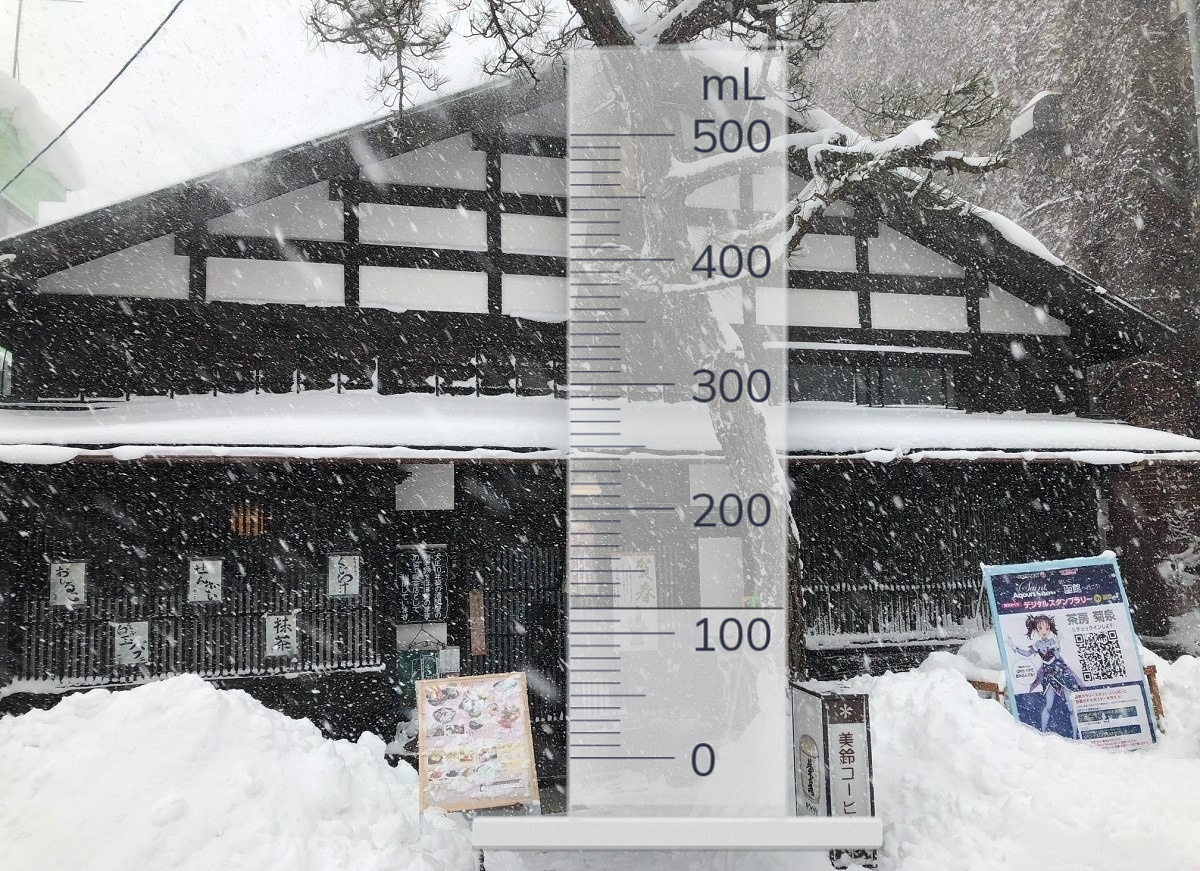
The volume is 120,mL
